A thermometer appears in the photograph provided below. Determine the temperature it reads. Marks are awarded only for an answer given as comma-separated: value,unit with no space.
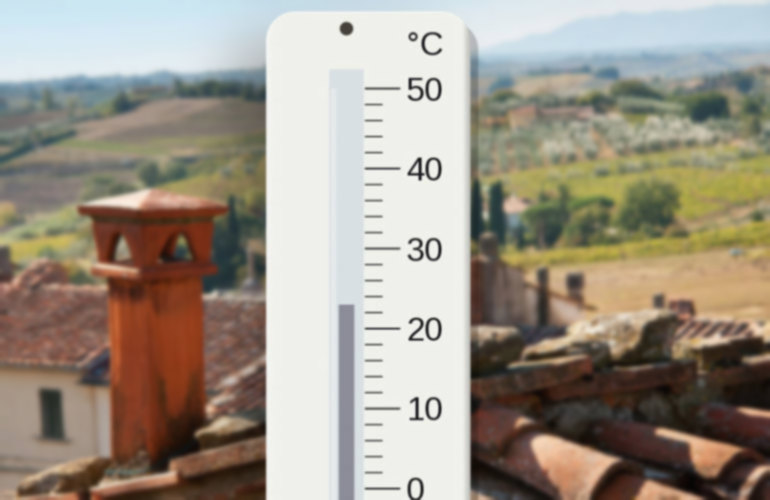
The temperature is 23,°C
